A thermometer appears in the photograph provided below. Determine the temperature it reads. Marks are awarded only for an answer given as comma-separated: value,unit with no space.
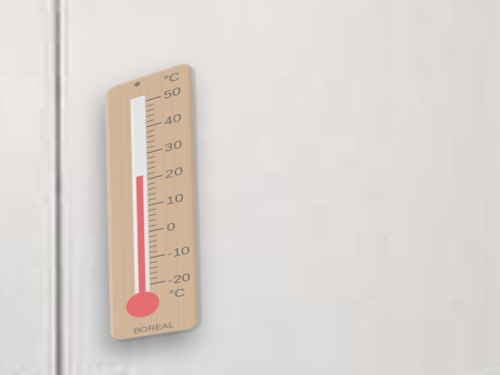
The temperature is 22,°C
